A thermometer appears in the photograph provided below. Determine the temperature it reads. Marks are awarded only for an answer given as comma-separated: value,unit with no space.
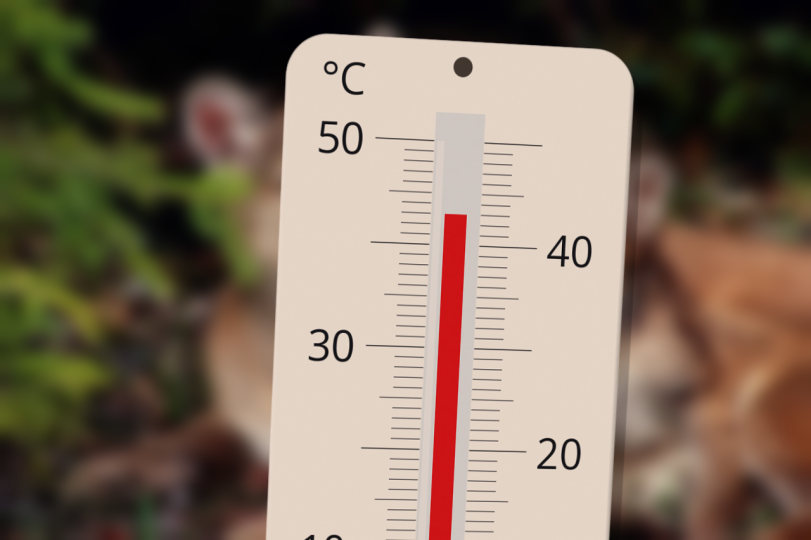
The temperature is 43,°C
